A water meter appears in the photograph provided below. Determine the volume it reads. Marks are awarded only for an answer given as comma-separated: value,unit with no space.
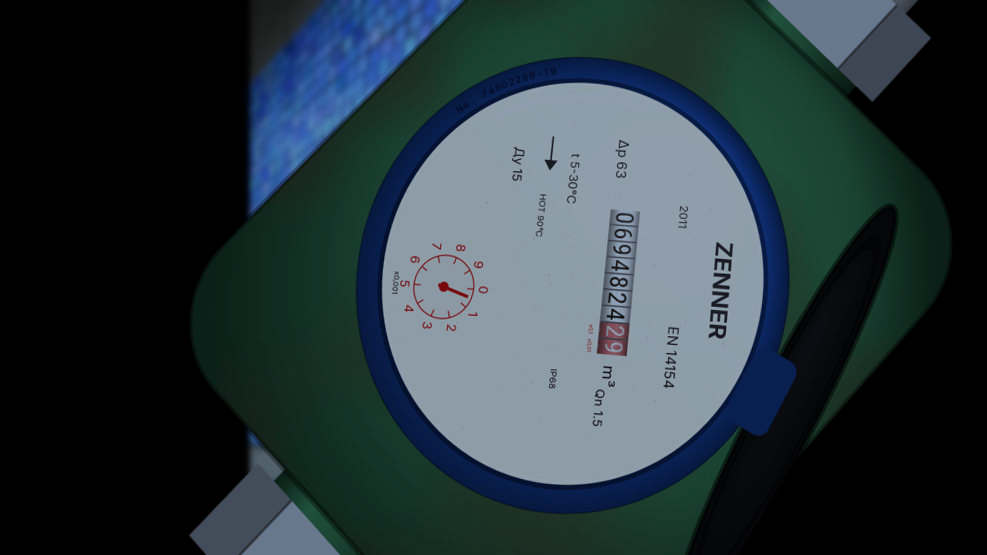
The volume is 694824.290,m³
